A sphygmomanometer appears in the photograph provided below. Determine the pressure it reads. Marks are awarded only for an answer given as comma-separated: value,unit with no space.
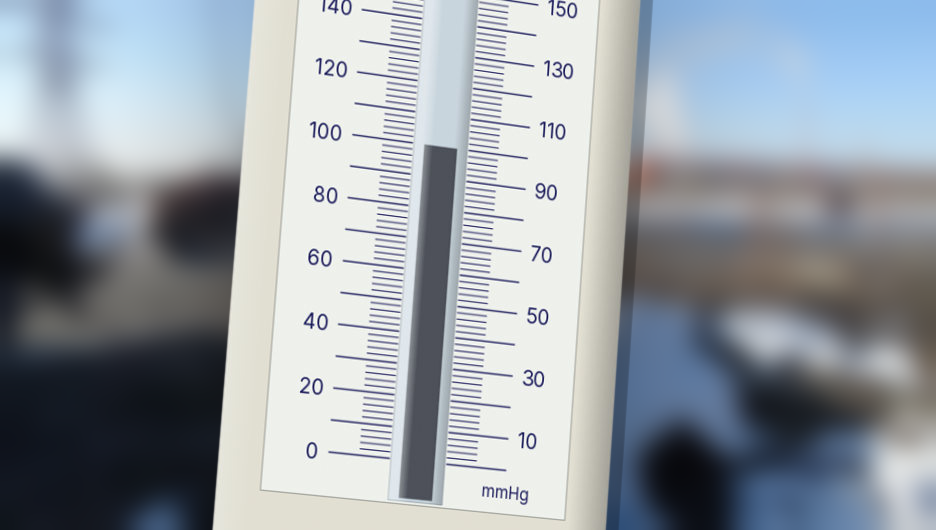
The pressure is 100,mmHg
